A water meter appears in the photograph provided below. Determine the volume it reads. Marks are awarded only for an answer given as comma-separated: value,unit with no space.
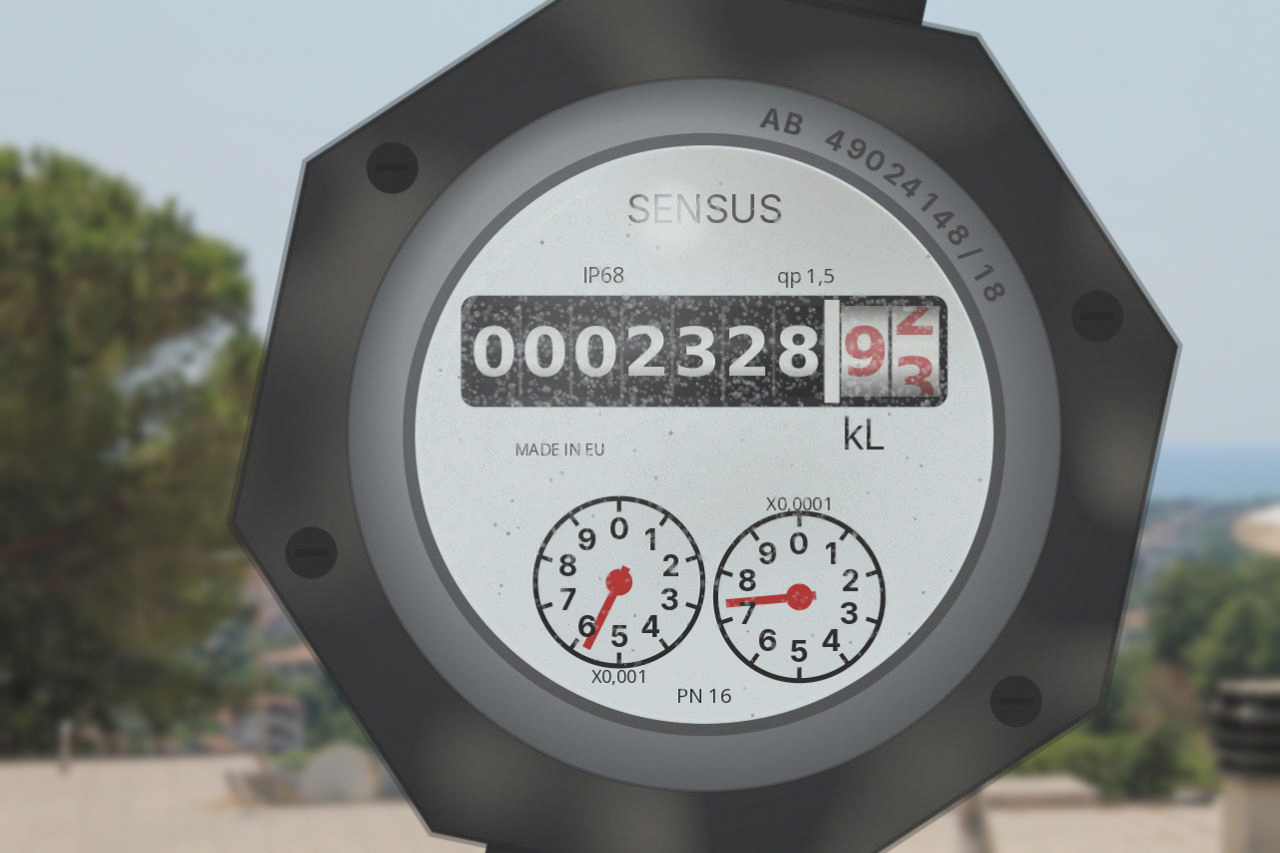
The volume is 2328.9257,kL
